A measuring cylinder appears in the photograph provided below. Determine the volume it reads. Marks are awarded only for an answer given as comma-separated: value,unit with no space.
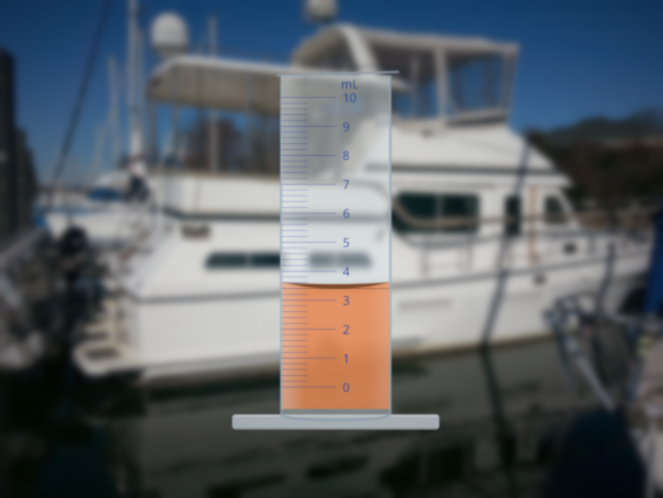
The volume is 3.4,mL
